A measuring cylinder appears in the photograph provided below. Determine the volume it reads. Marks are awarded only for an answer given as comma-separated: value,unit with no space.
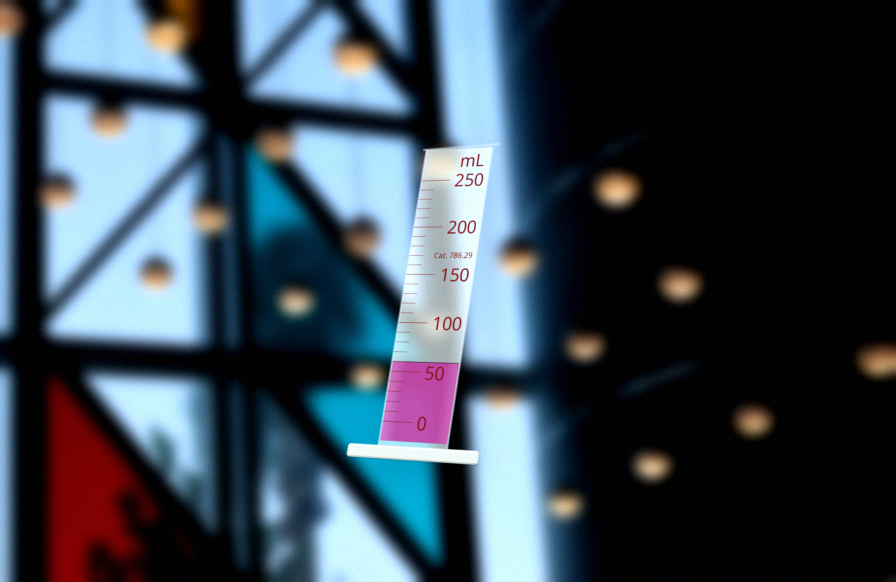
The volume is 60,mL
